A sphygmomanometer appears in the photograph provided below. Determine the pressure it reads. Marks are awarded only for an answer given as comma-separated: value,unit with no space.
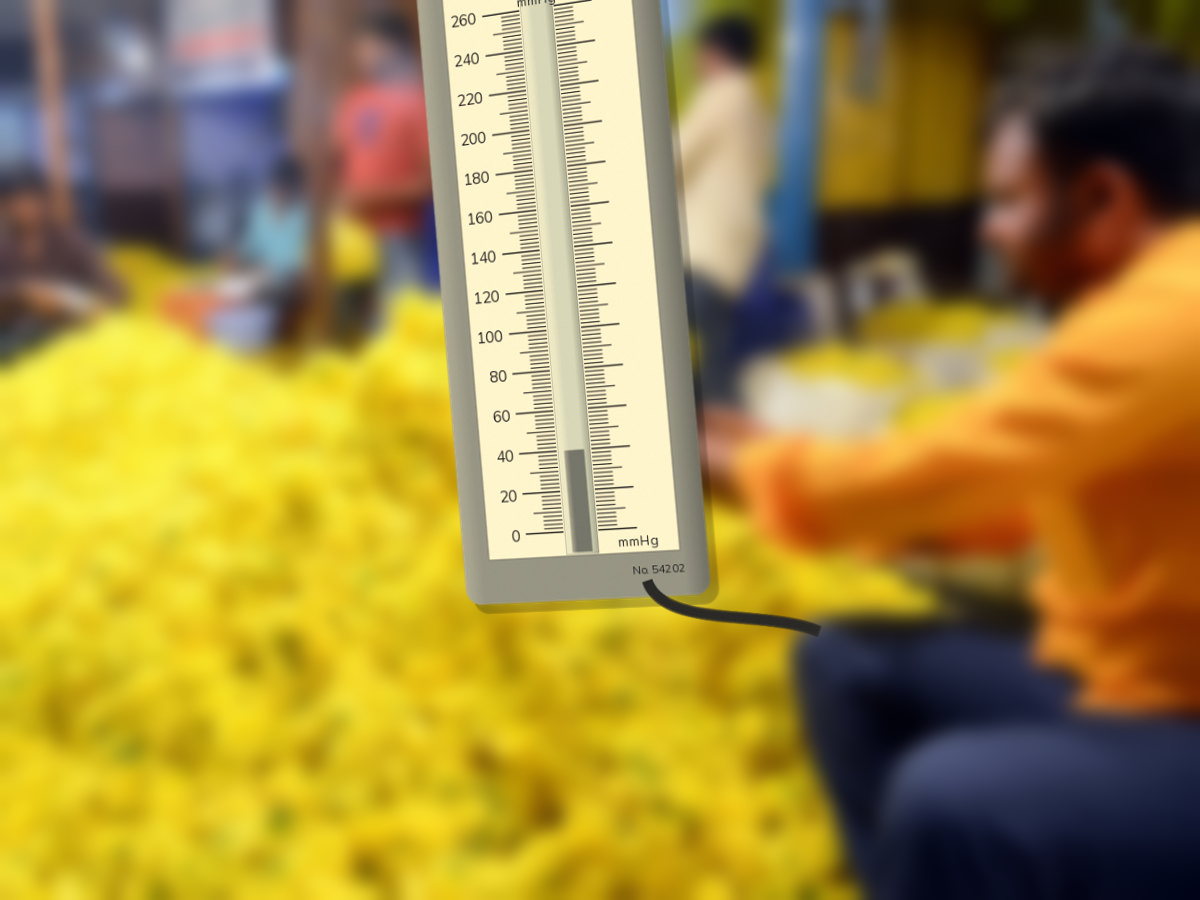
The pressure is 40,mmHg
